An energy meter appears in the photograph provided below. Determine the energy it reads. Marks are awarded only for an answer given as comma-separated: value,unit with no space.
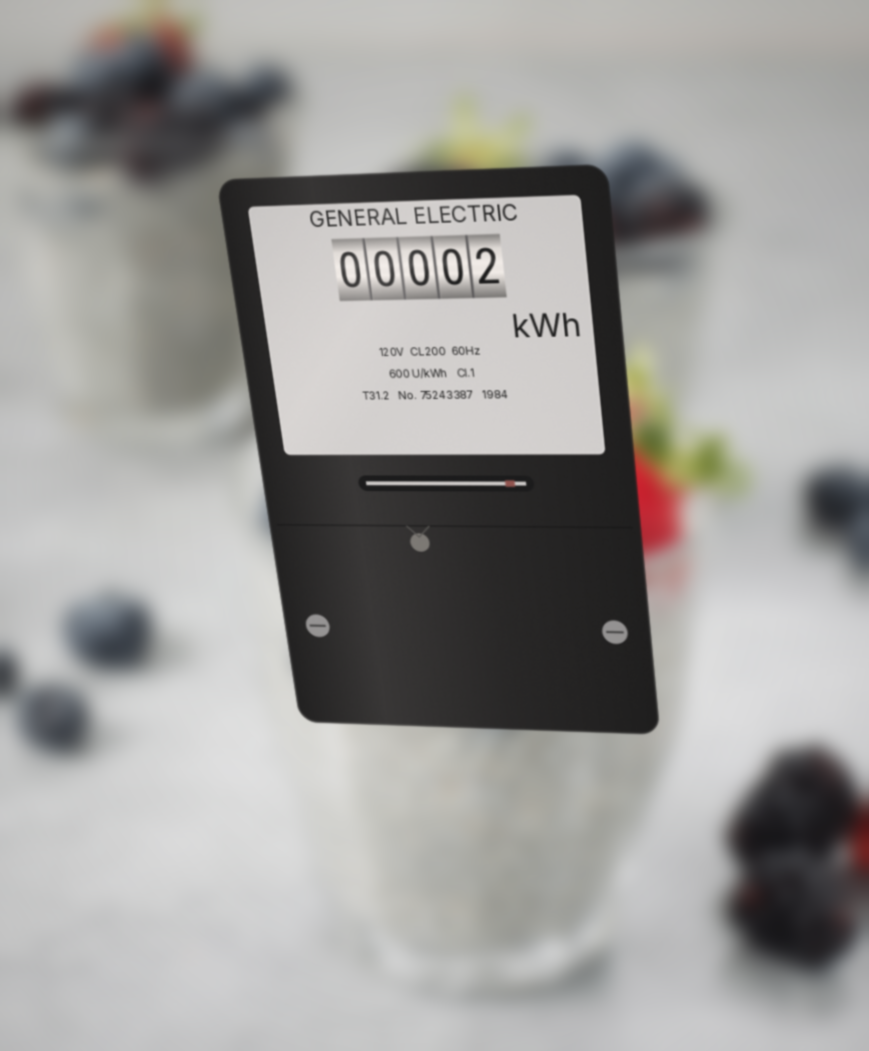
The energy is 2,kWh
